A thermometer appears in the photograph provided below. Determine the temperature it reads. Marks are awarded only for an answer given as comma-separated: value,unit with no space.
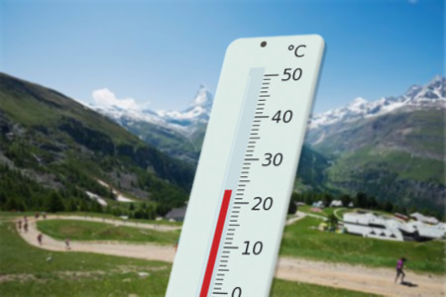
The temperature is 23,°C
